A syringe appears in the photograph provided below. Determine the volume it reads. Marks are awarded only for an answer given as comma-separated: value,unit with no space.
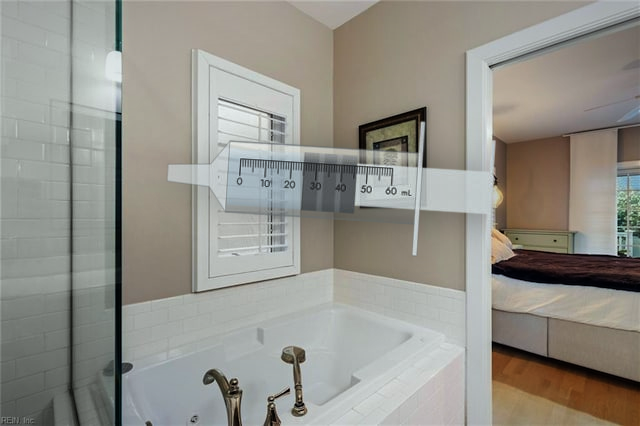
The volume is 25,mL
